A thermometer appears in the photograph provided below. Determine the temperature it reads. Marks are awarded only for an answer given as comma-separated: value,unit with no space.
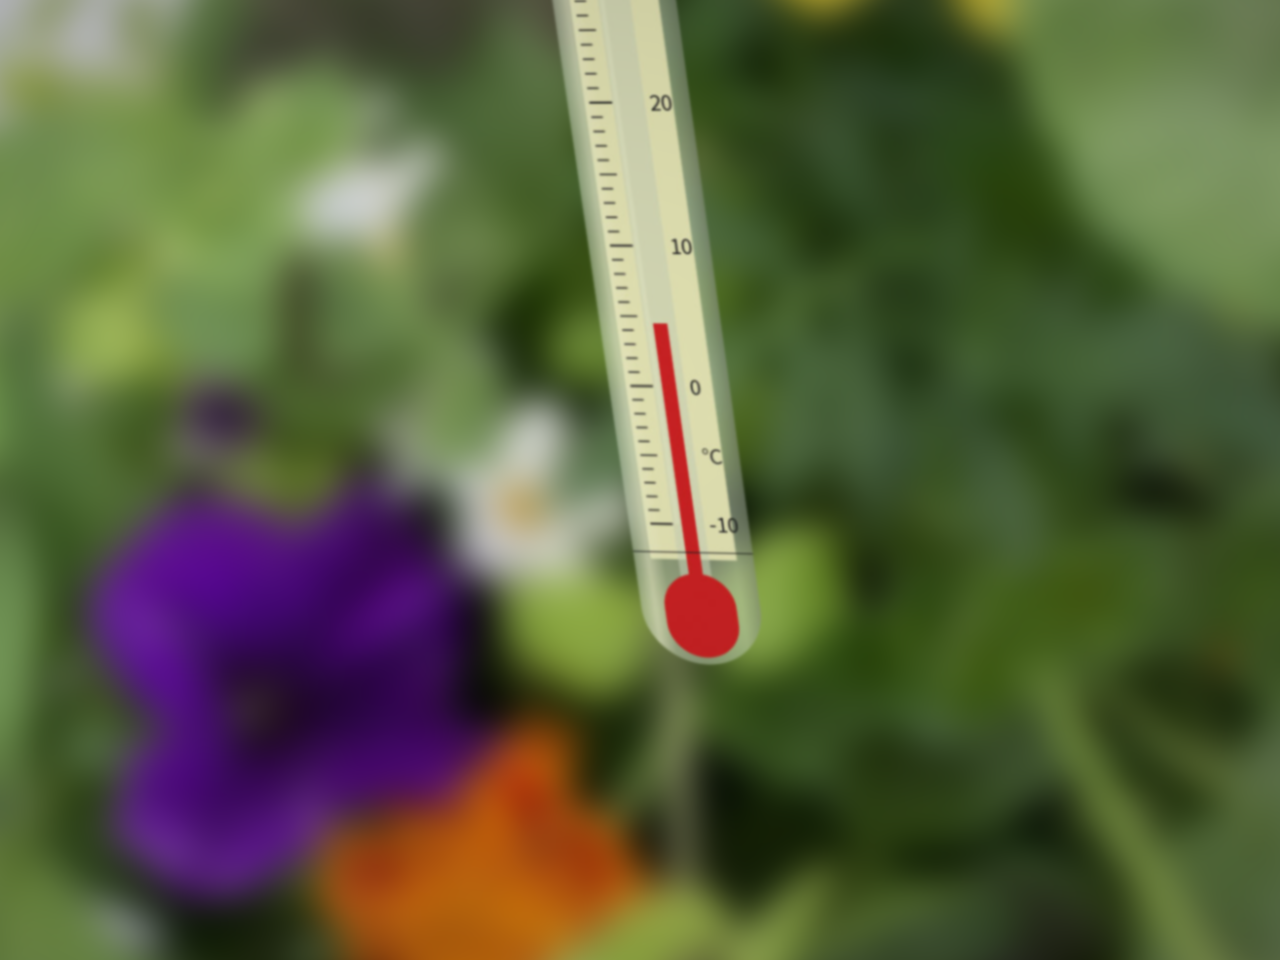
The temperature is 4.5,°C
